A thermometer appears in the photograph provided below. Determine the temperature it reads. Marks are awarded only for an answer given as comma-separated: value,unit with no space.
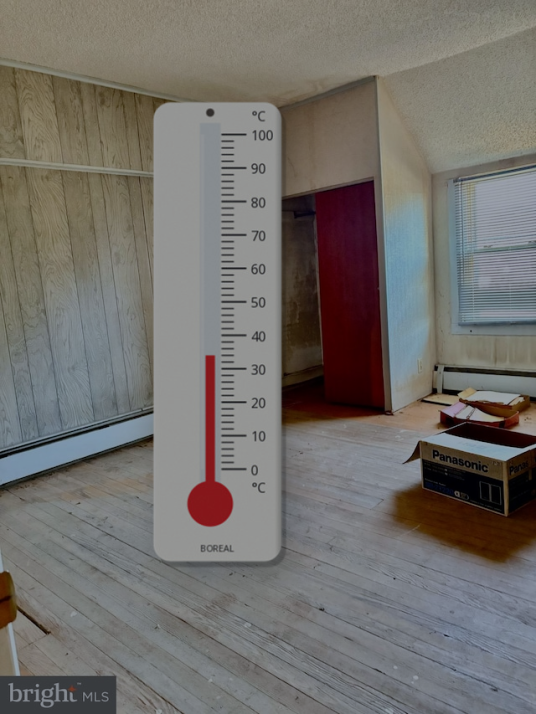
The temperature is 34,°C
